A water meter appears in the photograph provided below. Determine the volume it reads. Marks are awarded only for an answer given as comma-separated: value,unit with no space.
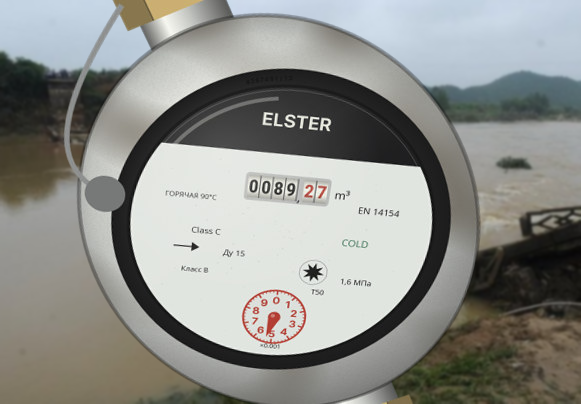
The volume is 89.275,m³
